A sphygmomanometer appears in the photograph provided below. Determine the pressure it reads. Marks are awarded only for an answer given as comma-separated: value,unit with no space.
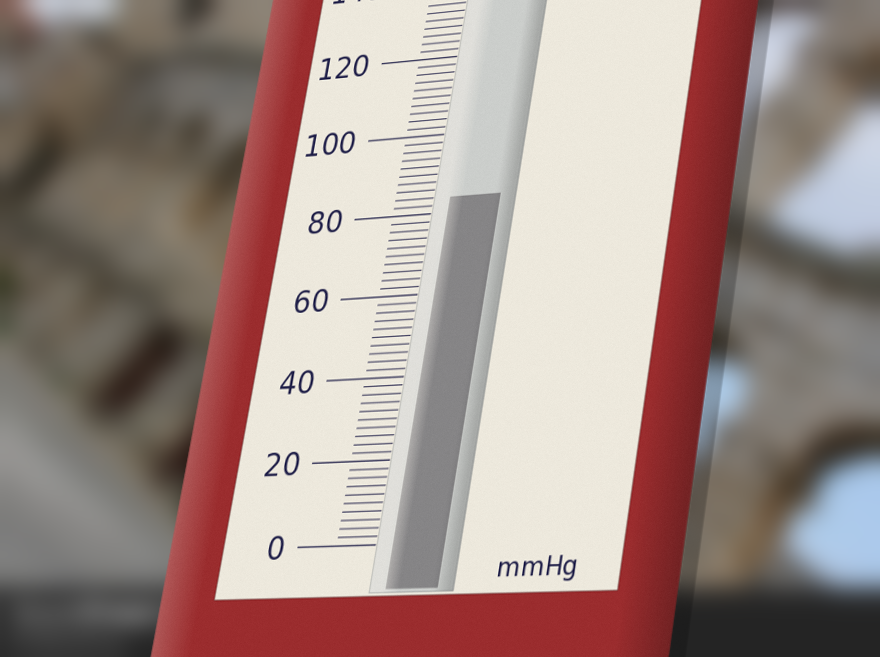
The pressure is 84,mmHg
